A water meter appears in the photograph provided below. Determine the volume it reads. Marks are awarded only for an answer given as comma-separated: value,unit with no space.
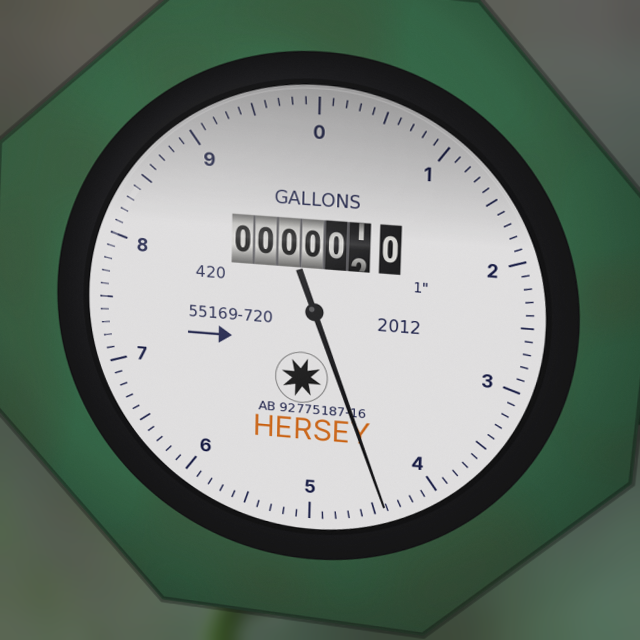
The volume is 14.4,gal
